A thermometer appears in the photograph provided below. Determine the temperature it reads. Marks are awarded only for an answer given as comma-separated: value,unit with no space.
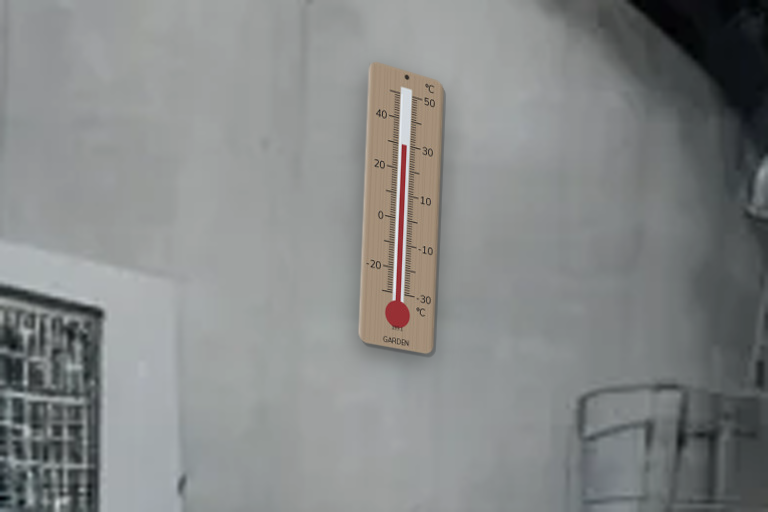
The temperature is 30,°C
